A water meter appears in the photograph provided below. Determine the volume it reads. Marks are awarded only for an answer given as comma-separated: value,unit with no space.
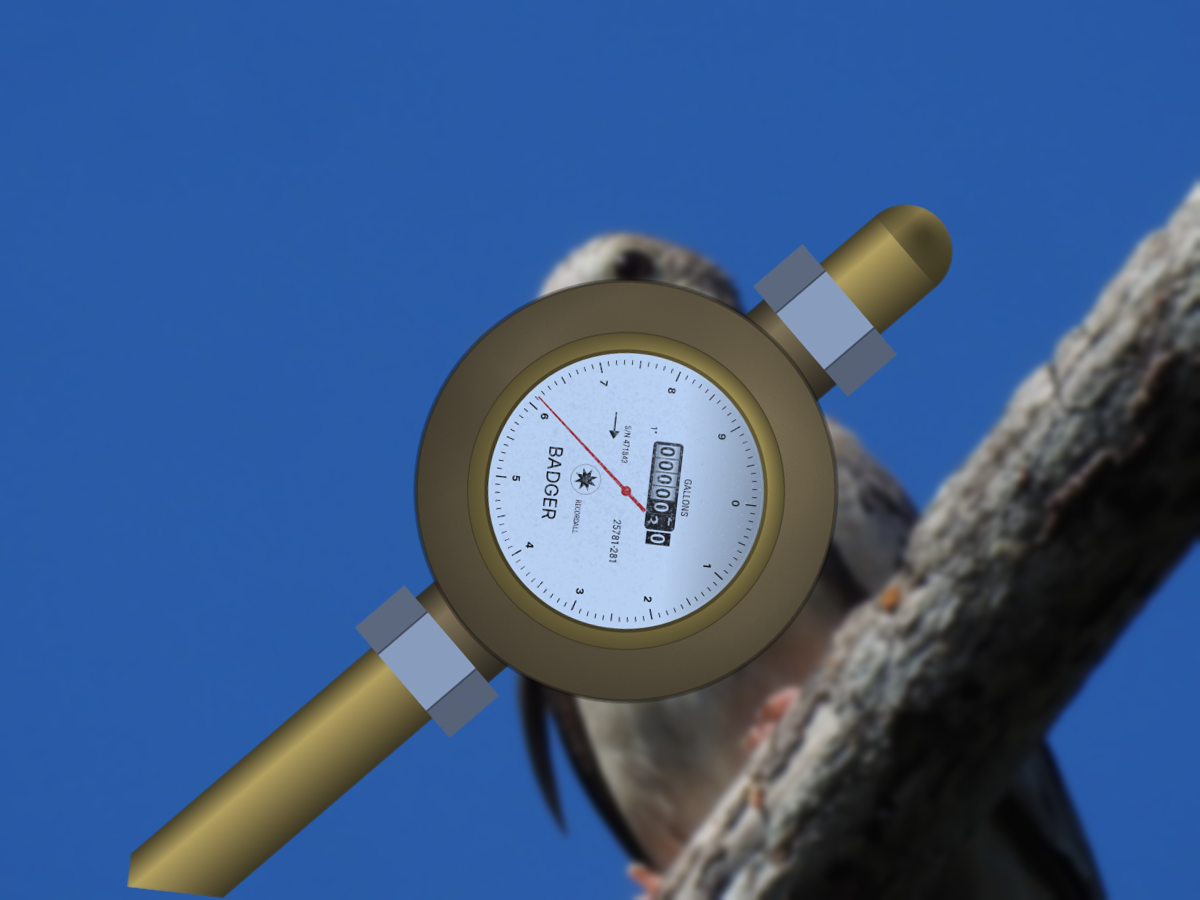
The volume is 26.1,gal
